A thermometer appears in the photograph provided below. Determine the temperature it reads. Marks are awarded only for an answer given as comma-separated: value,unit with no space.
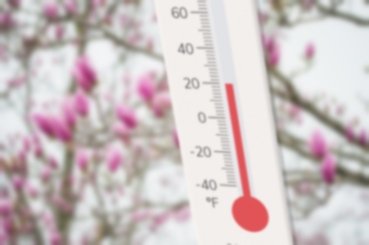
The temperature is 20,°F
